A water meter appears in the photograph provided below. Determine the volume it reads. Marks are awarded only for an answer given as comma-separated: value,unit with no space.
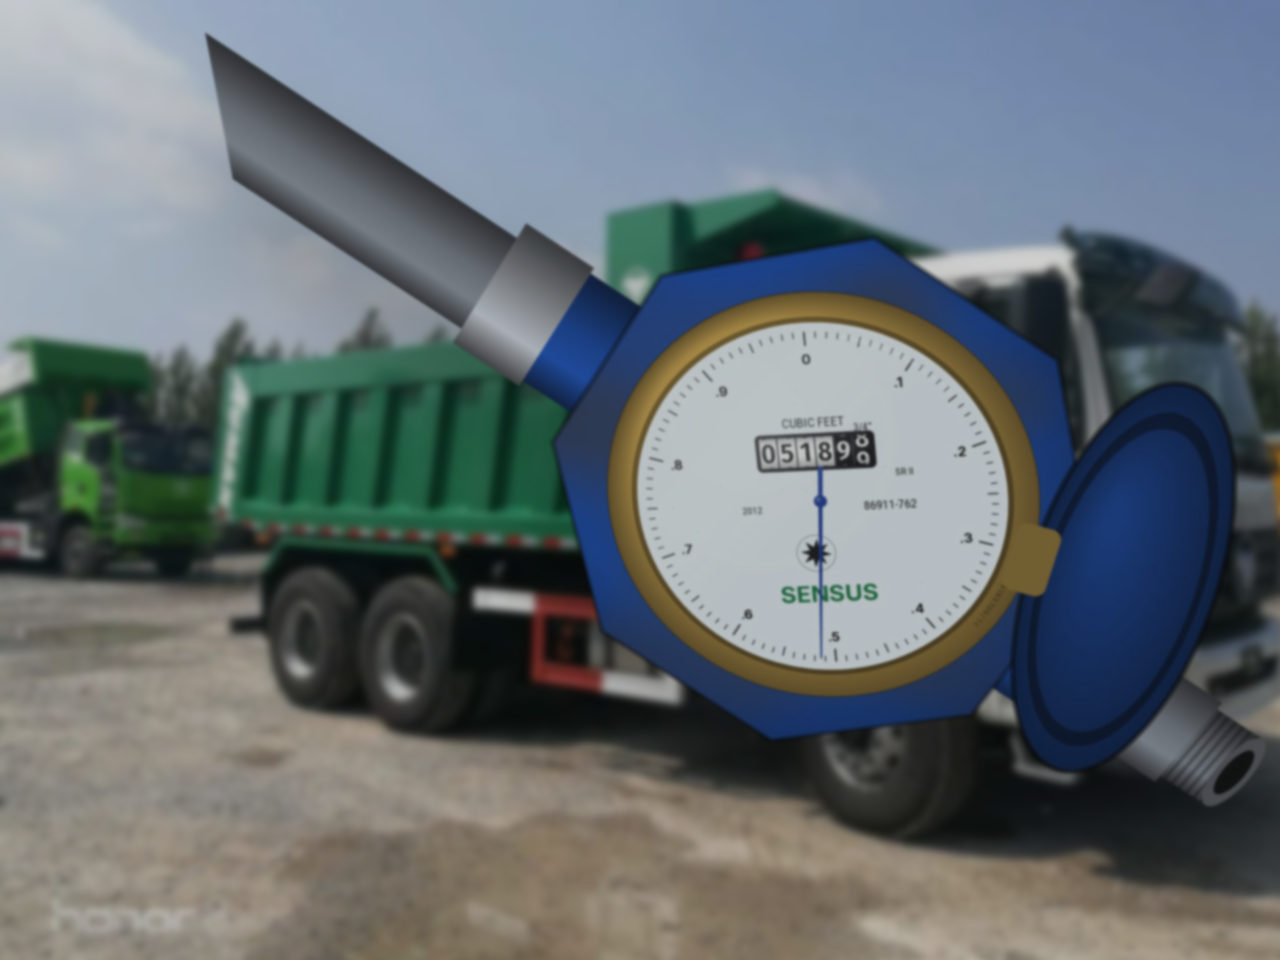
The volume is 51898.51,ft³
